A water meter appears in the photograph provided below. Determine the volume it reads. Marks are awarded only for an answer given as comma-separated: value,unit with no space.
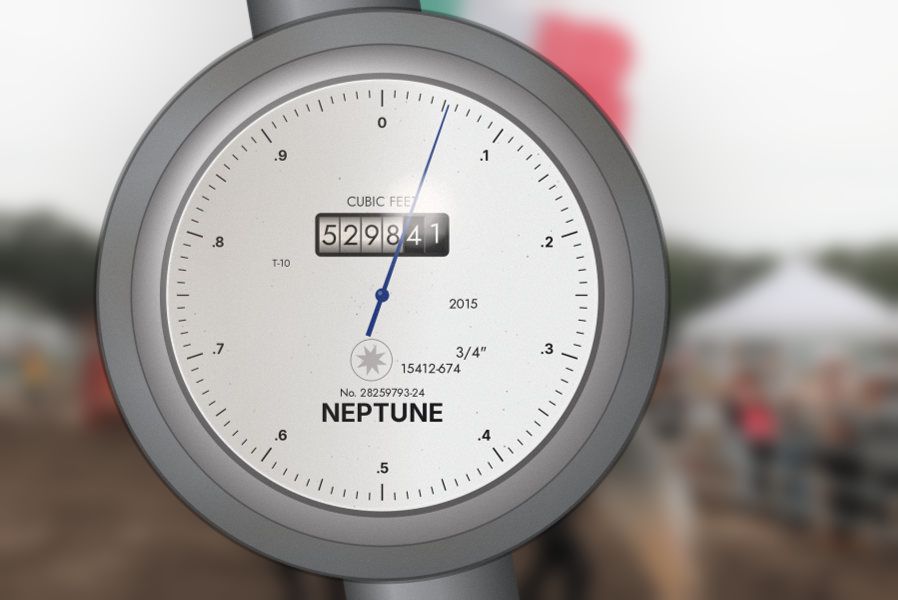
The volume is 529841.05,ft³
